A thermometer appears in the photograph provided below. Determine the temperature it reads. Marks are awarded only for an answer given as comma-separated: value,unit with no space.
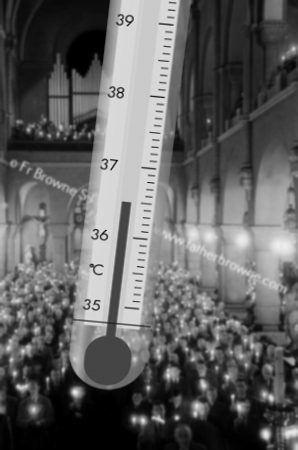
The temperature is 36.5,°C
